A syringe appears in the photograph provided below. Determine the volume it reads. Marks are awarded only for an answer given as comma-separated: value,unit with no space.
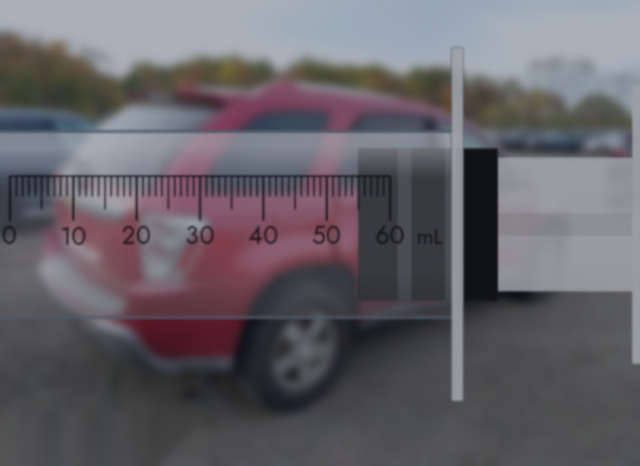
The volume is 55,mL
